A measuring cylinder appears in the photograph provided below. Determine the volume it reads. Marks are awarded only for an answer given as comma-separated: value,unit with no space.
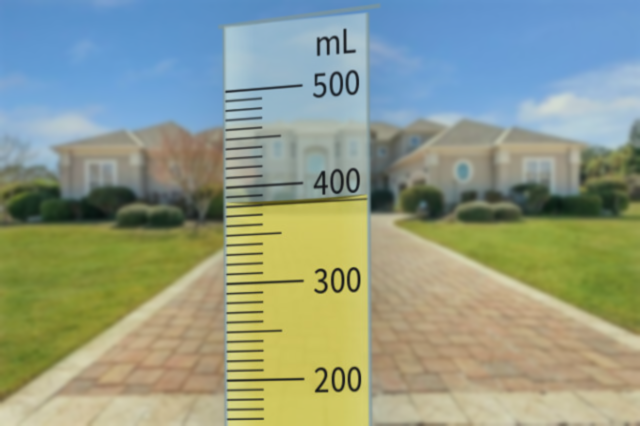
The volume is 380,mL
